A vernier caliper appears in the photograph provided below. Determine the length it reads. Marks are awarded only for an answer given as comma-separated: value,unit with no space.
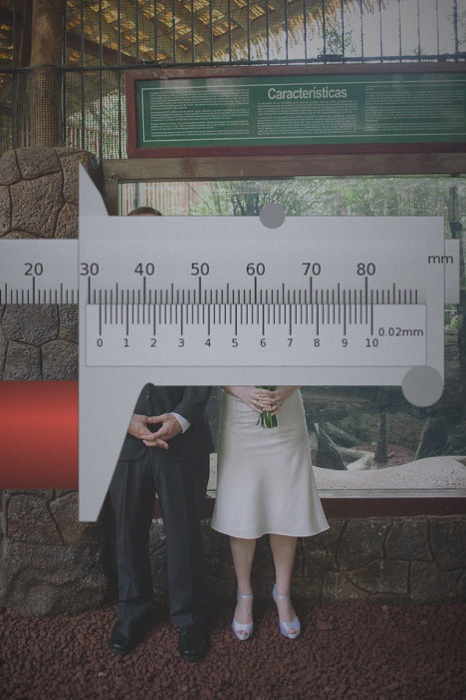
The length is 32.0,mm
